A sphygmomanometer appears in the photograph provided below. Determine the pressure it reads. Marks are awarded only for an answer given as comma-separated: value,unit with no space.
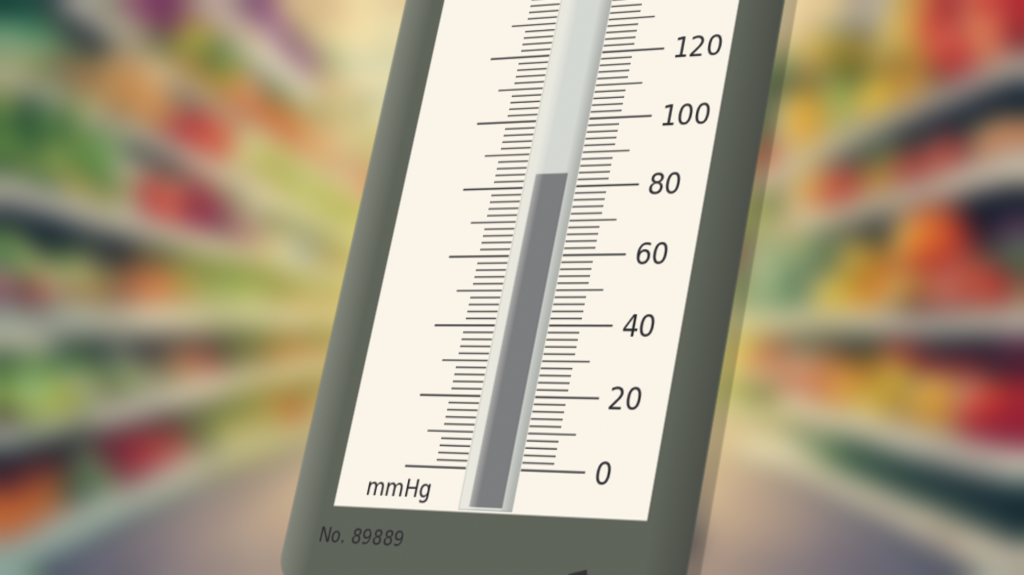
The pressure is 84,mmHg
